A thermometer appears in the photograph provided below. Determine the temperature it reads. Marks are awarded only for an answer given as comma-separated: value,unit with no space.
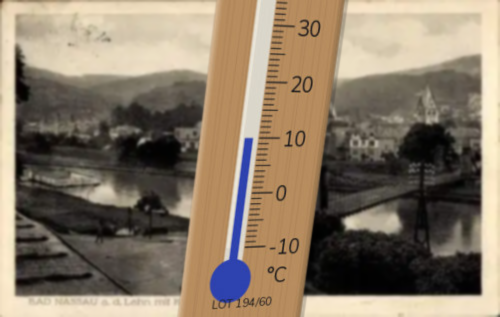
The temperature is 10,°C
